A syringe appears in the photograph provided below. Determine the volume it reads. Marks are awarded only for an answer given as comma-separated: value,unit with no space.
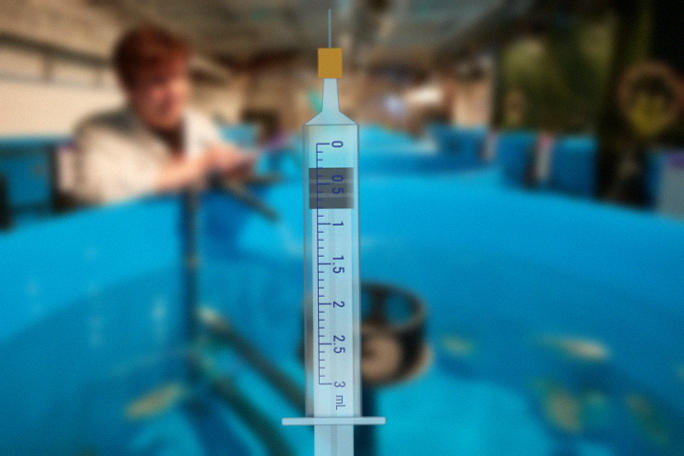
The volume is 0.3,mL
